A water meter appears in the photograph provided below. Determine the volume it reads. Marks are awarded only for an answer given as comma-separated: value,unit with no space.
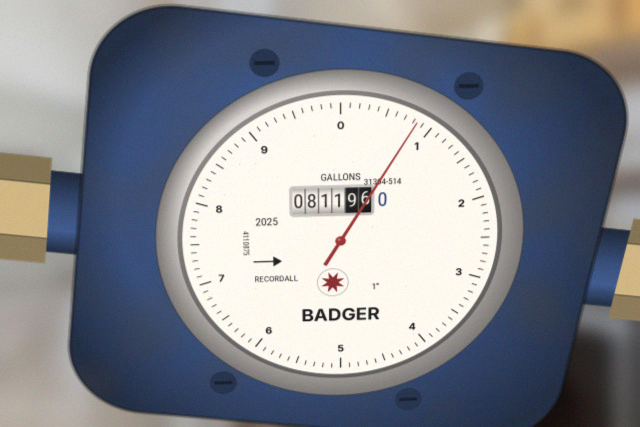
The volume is 811960.8,gal
